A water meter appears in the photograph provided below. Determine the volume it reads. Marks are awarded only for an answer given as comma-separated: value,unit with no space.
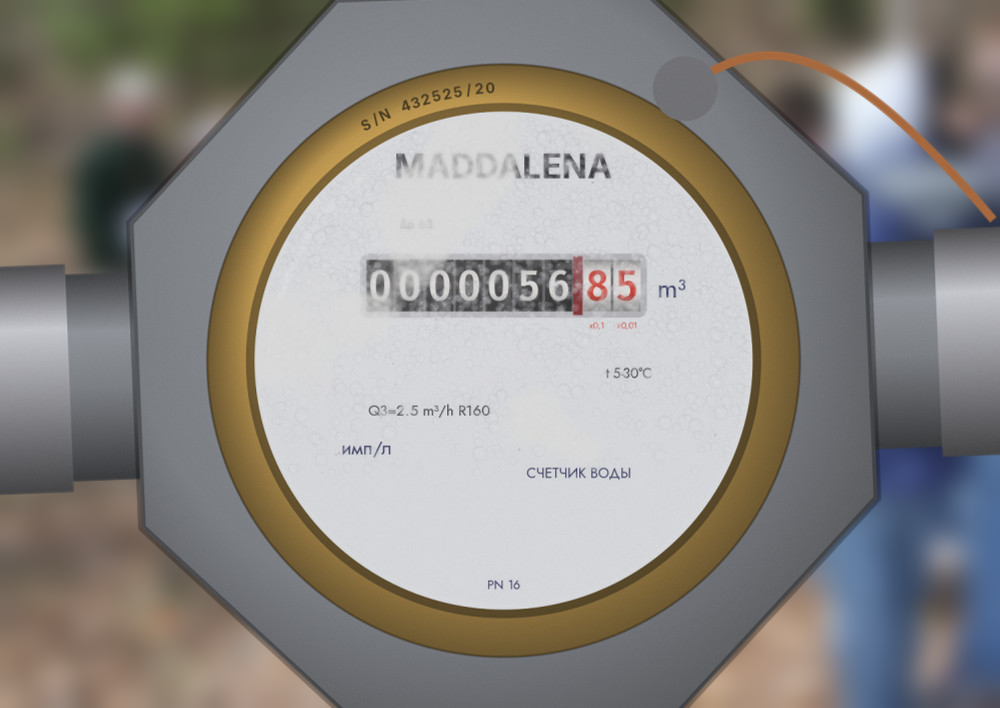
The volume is 56.85,m³
